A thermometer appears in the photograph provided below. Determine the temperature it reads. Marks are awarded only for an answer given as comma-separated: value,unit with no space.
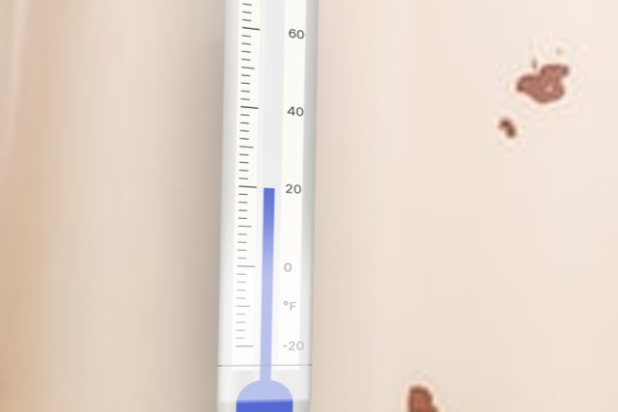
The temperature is 20,°F
